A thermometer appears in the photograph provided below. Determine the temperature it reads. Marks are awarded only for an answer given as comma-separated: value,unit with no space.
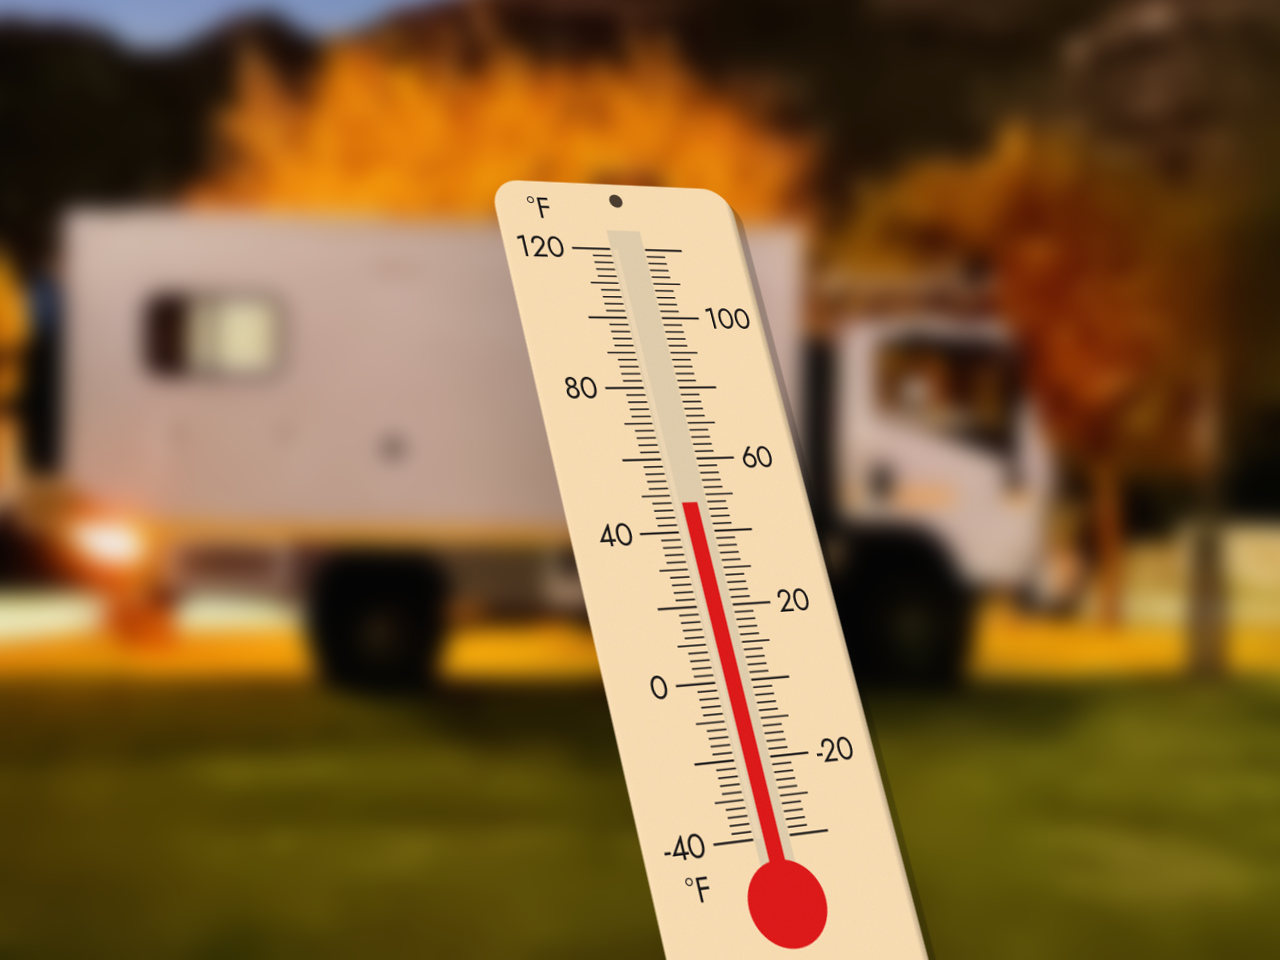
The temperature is 48,°F
